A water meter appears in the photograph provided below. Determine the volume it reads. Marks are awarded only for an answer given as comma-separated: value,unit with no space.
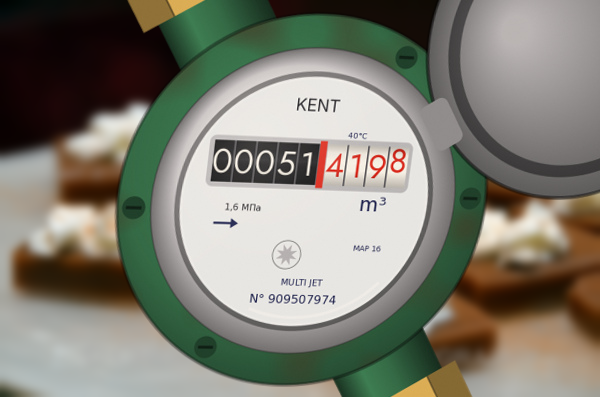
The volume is 51.4198,m³
